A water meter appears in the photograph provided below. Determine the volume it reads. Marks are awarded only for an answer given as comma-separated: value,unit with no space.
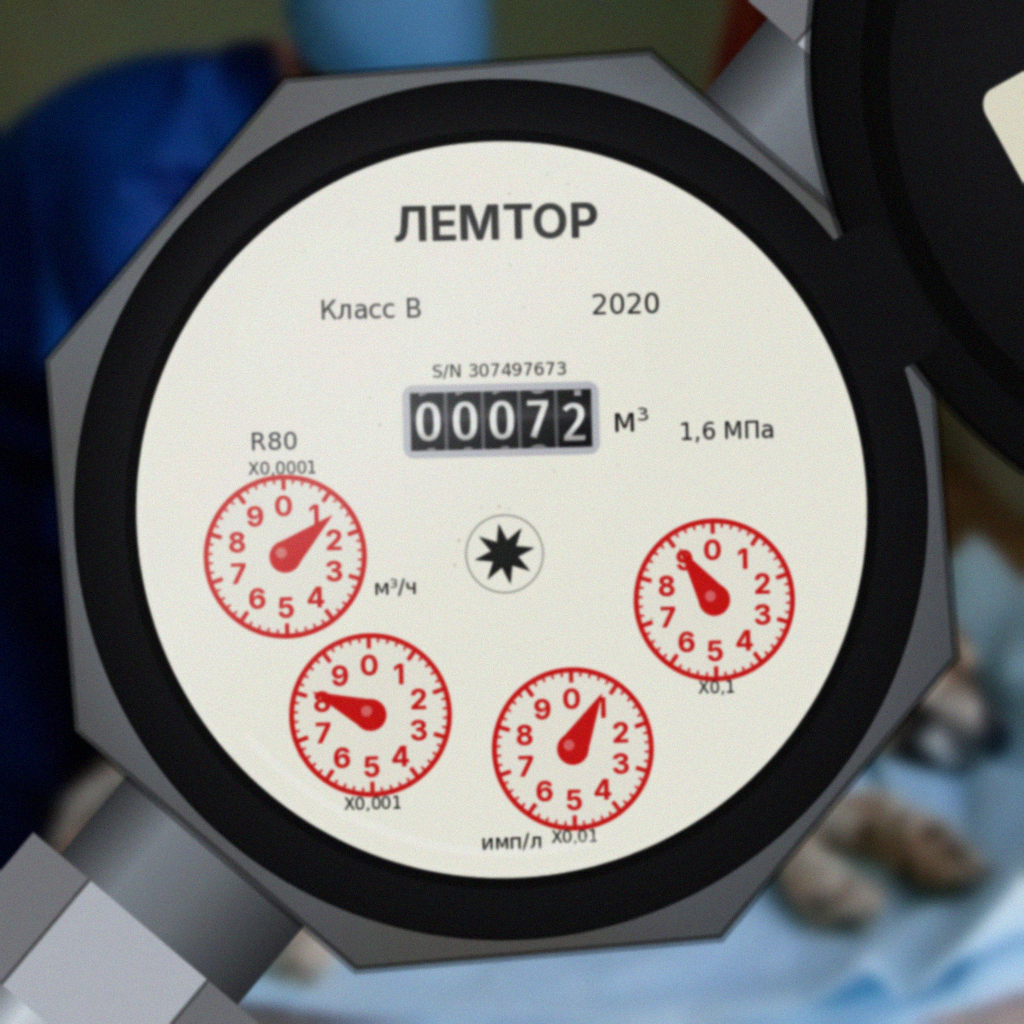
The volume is 71.9081,m³
